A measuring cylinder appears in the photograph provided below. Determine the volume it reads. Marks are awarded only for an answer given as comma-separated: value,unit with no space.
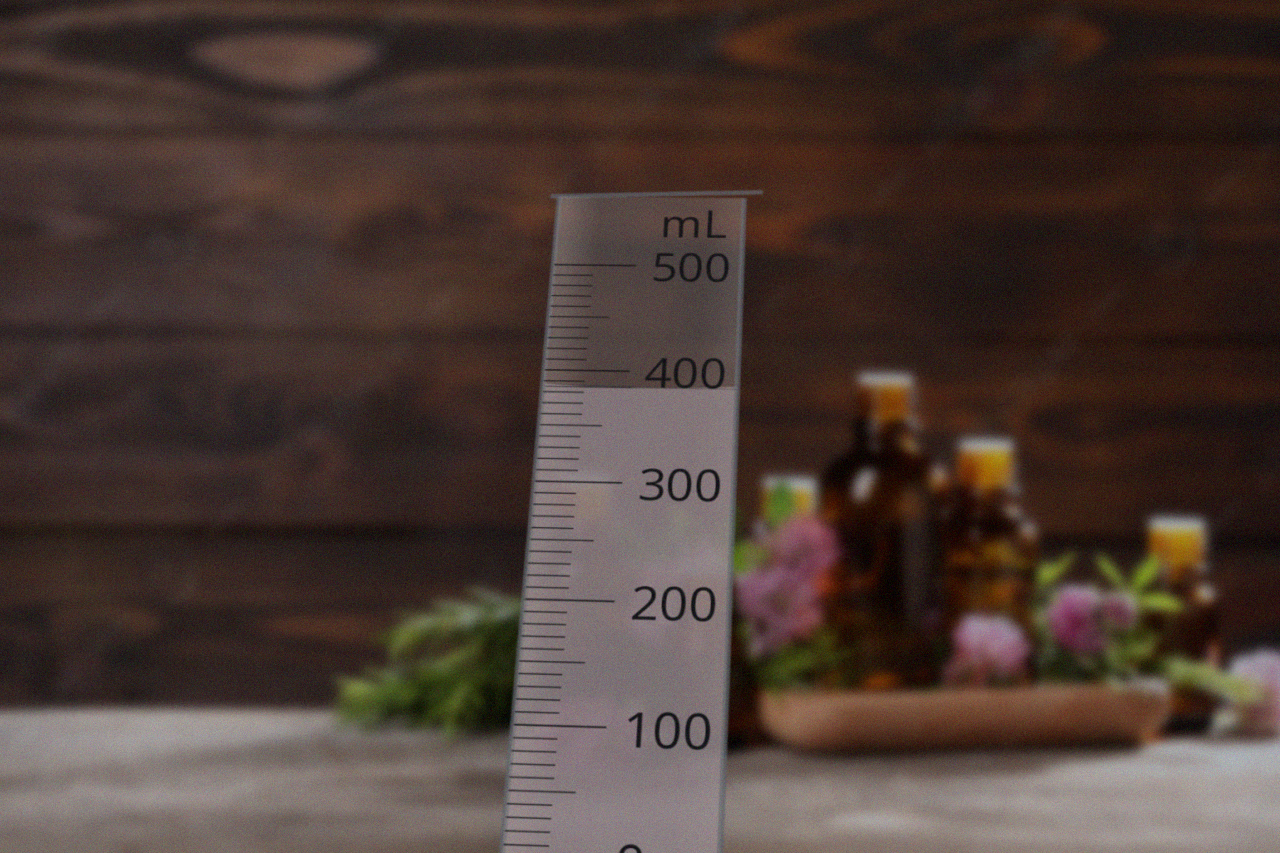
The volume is 385,mL
